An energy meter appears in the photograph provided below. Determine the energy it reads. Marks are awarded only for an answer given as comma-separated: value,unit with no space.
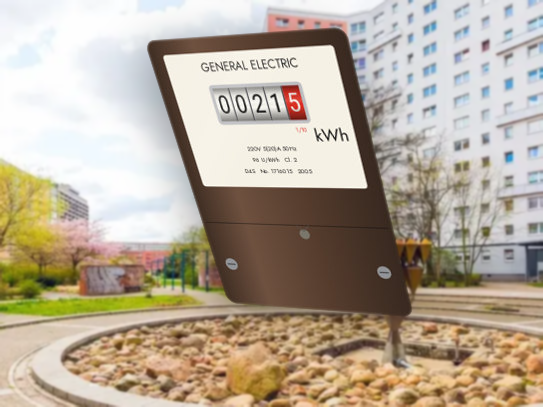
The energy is 21.5,kWh
